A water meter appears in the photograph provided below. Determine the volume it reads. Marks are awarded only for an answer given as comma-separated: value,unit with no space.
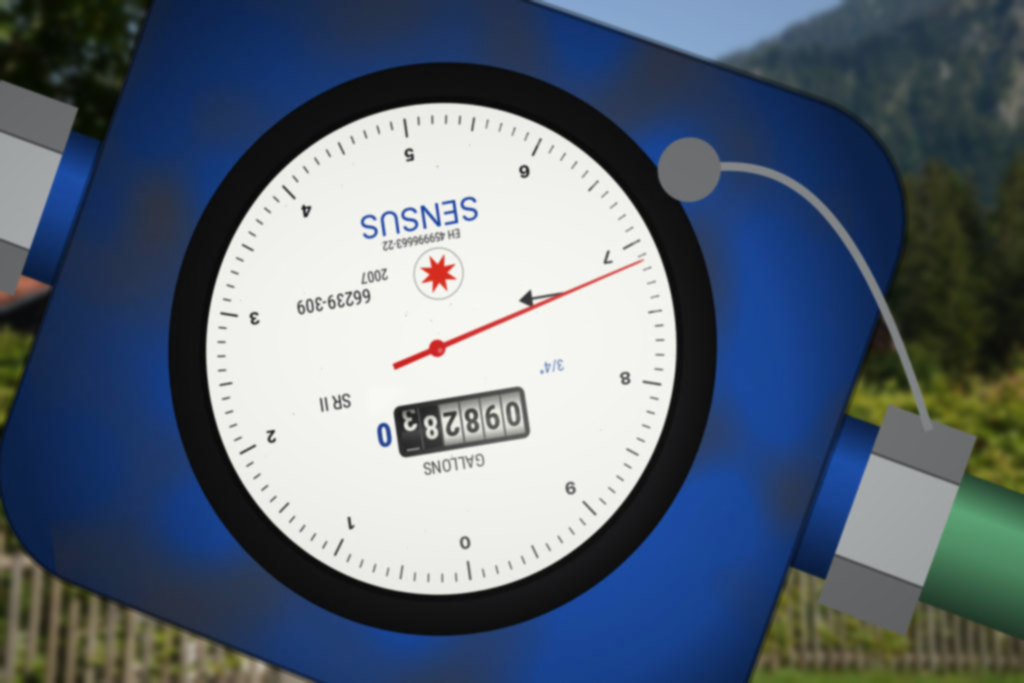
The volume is 982827.1,gal
